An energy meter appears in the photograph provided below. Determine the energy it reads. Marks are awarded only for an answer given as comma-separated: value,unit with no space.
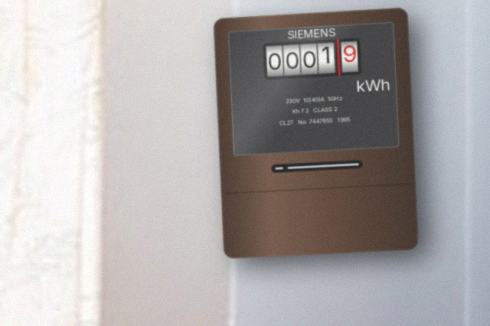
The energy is 1.9,kWh
